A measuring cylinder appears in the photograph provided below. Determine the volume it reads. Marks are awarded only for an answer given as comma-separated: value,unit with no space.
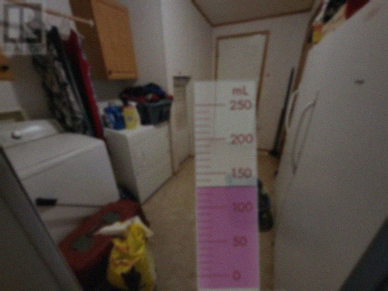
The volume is 130,mL
